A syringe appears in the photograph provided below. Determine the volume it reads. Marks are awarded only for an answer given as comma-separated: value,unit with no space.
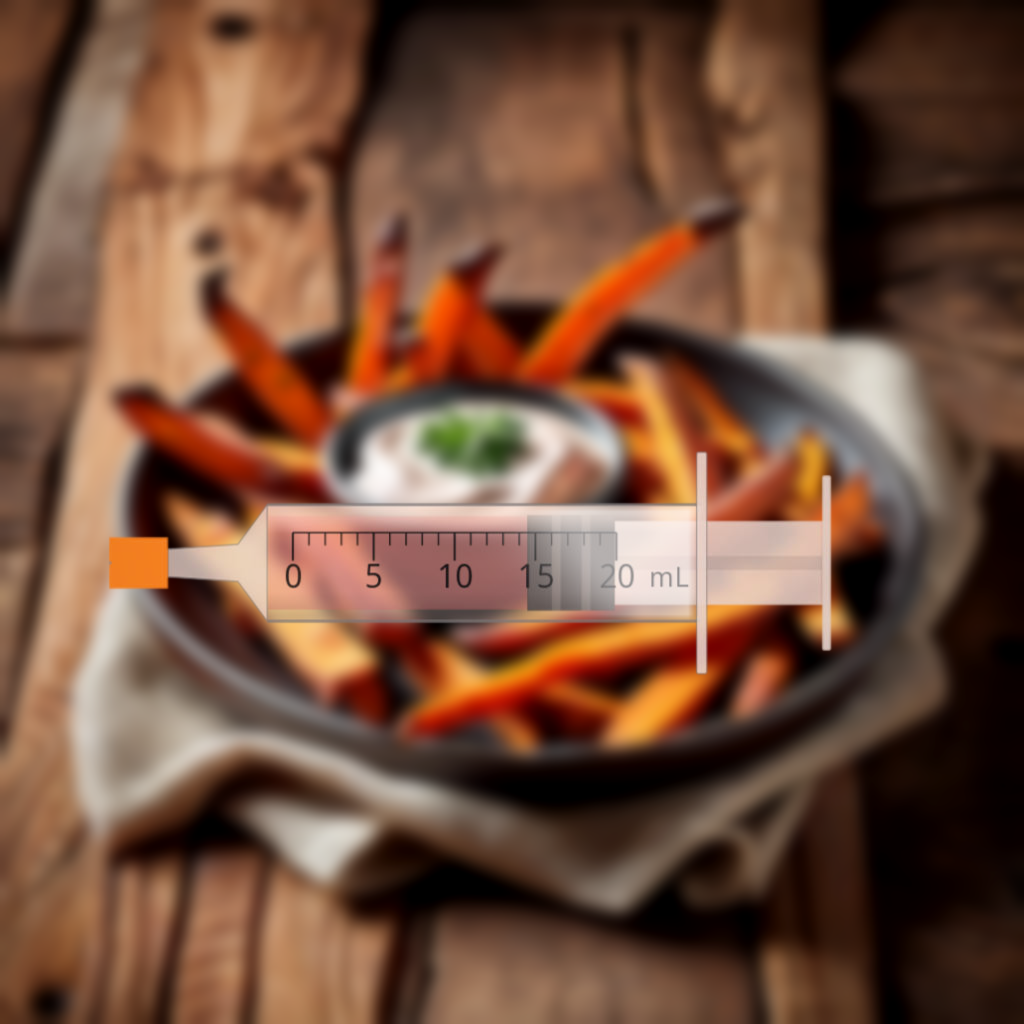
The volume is 14.5,mL
